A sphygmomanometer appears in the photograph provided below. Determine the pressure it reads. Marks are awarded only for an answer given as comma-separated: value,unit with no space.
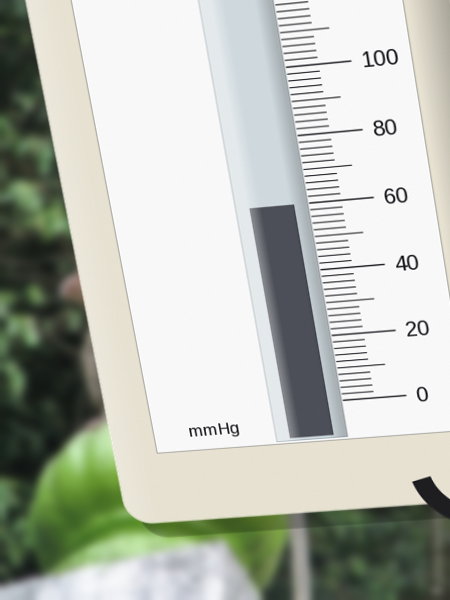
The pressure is 60,mmHg
